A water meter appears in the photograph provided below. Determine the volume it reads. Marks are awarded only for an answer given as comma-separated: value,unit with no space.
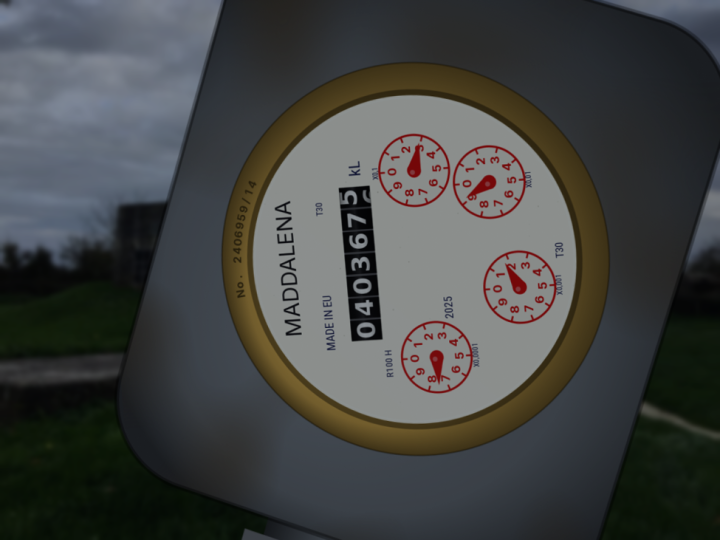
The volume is 403675.2917,kL
